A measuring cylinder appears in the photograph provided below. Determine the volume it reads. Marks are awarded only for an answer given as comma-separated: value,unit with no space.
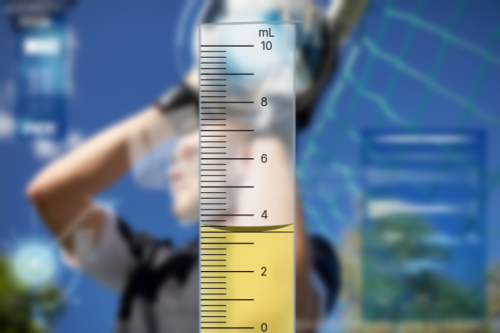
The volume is 3.4,mL
